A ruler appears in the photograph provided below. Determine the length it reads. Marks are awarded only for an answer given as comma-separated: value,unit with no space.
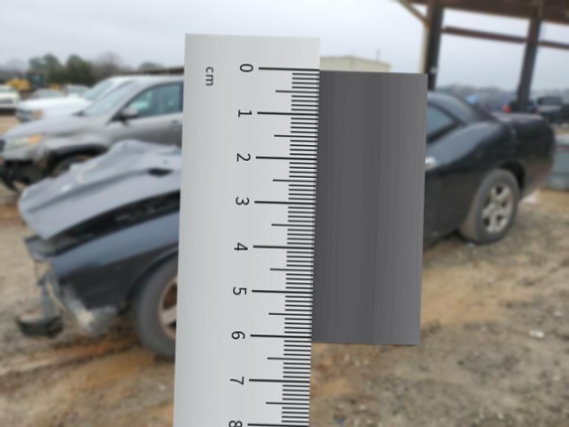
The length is 6.1,cm
